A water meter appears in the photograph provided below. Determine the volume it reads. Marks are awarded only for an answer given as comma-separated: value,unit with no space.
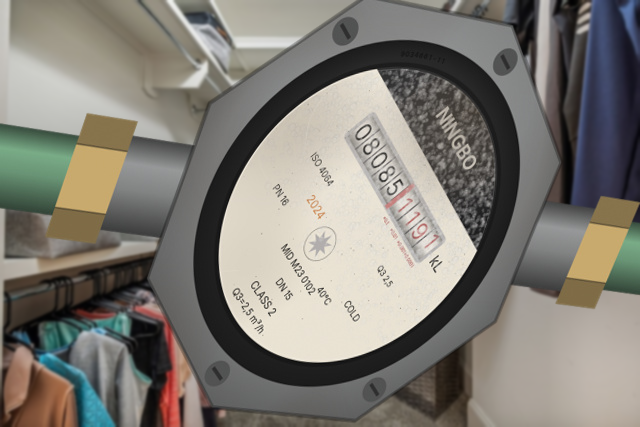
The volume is 8085.1191,kL
